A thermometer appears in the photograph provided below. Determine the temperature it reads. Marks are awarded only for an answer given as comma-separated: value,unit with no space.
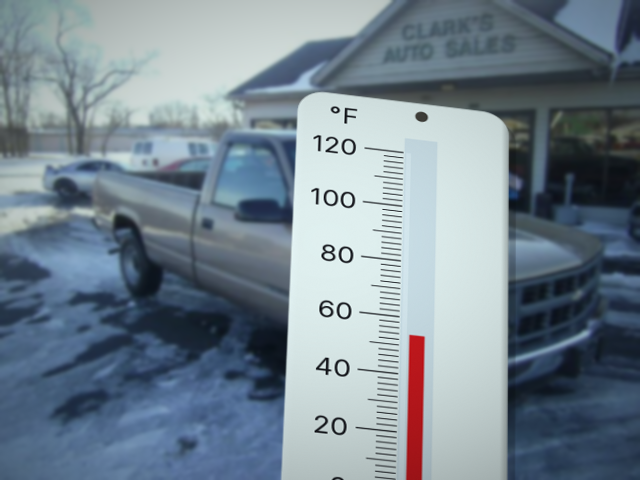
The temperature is 54,°F
